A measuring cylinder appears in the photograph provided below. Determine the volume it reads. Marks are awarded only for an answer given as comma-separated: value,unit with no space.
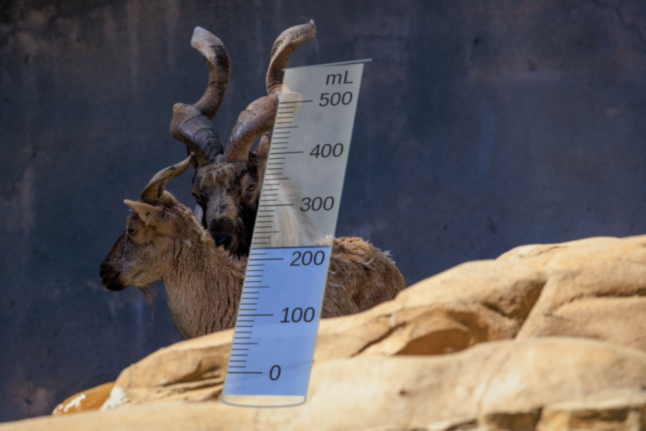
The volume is 220,mL
